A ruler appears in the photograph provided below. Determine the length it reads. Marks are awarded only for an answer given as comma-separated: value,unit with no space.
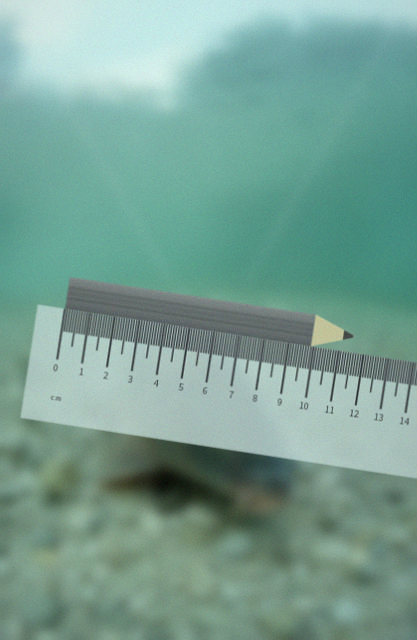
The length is 11.5,cm
